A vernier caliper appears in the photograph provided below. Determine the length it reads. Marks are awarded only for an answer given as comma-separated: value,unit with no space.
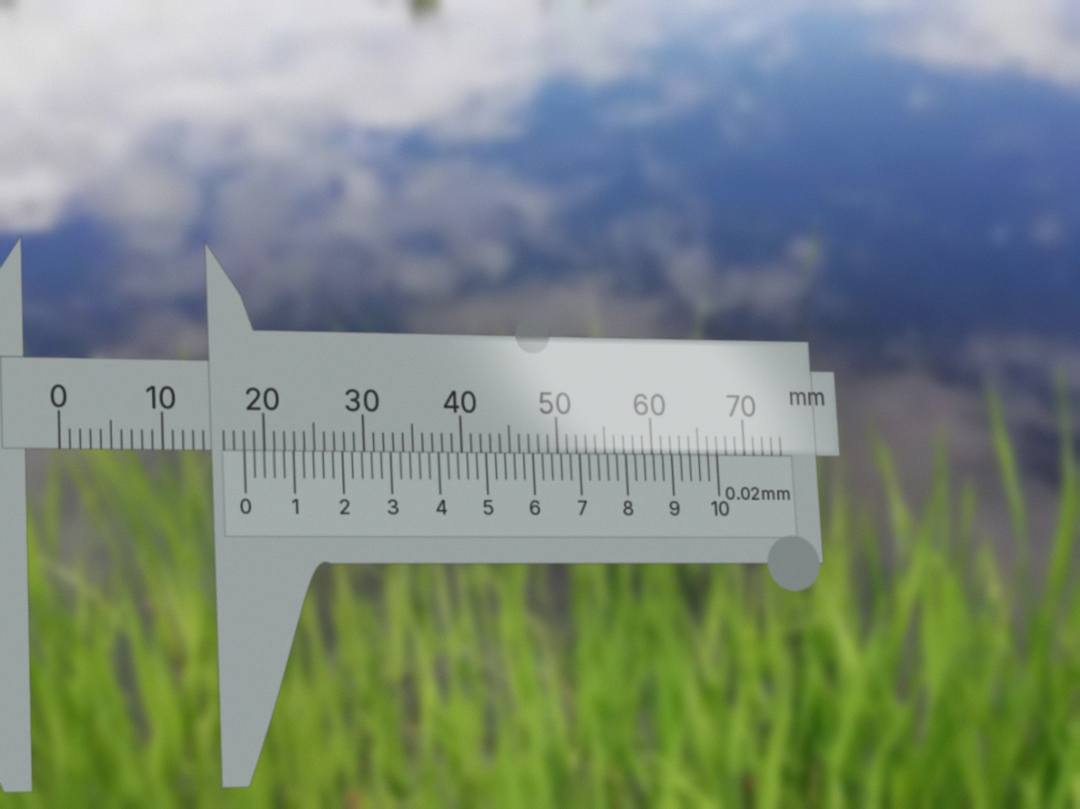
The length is 18.0,mm
